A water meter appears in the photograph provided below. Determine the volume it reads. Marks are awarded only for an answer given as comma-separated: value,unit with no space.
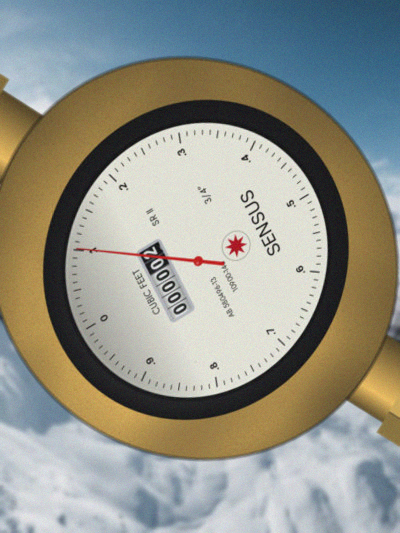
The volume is 2.10,ft³
